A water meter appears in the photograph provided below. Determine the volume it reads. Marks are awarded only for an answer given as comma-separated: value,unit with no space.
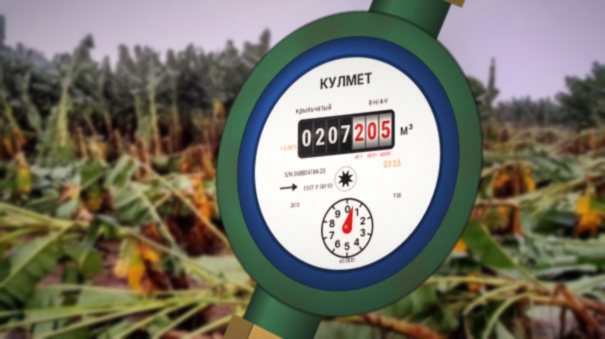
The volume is 207.2050,m³
